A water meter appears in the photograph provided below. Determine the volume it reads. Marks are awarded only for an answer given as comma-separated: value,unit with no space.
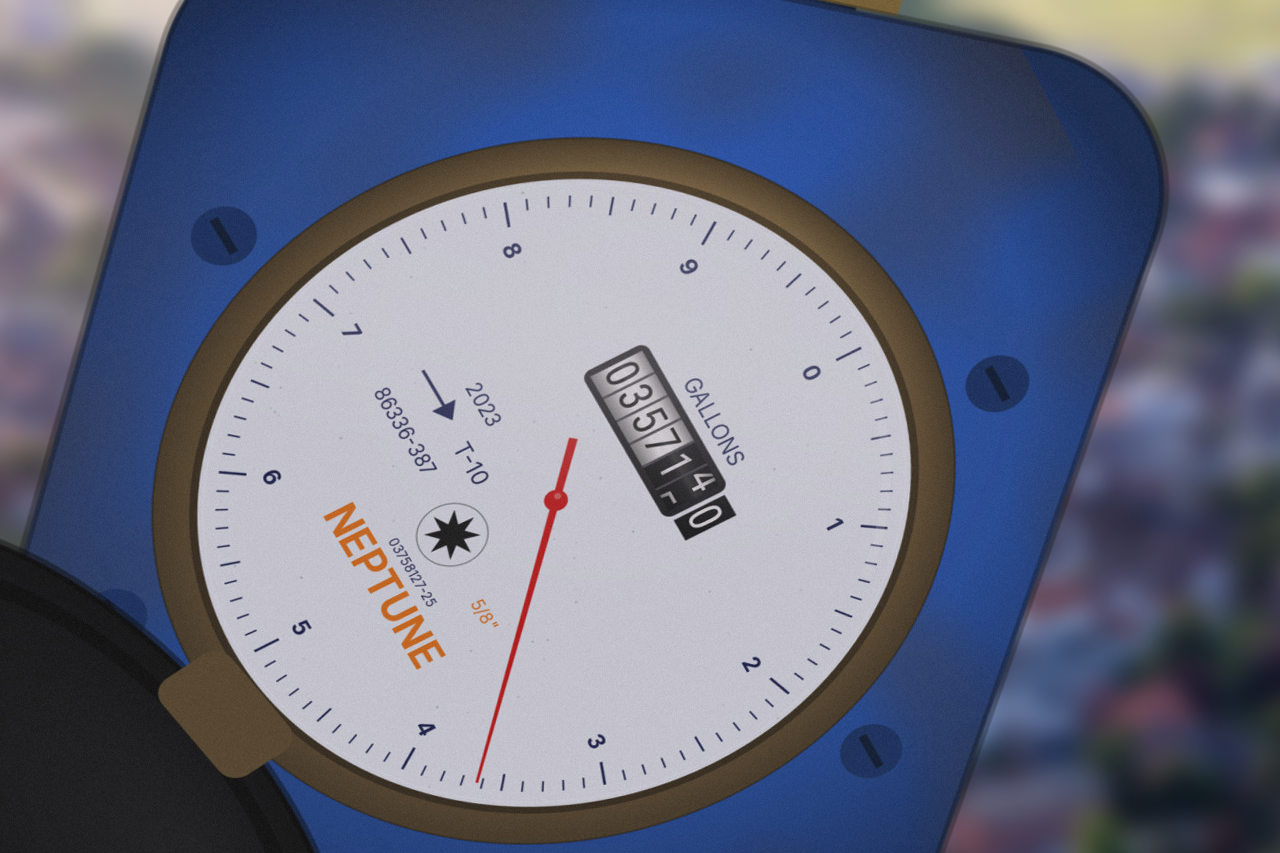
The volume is 357143.6,gal
